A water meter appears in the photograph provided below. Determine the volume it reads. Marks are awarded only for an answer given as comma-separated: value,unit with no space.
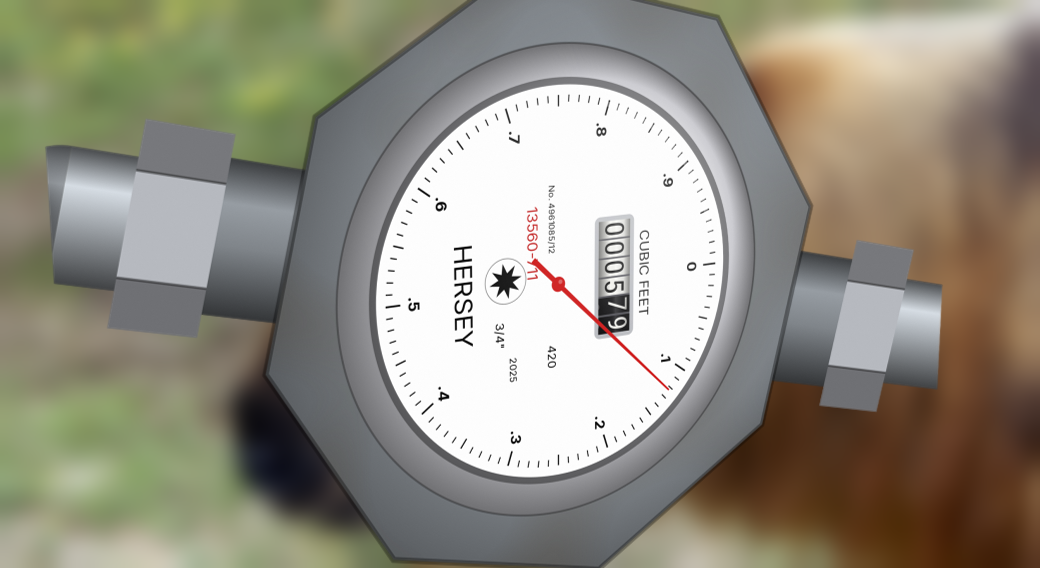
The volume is 579.12,ft³
